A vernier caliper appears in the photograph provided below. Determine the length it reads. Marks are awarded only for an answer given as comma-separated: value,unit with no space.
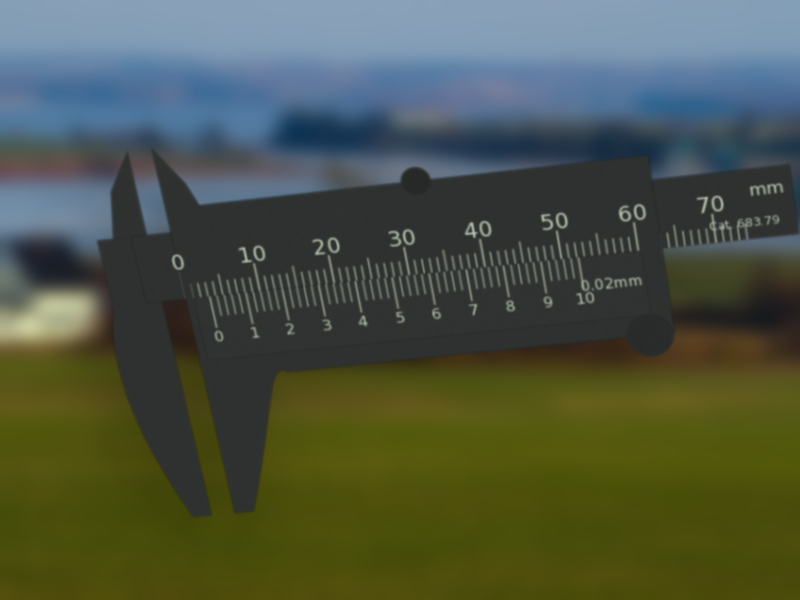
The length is 3.2,mm
